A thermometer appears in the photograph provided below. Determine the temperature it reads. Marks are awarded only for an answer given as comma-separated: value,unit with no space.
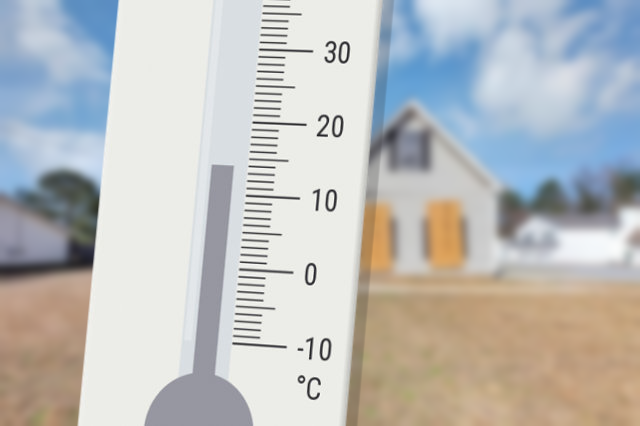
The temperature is 14,°C
